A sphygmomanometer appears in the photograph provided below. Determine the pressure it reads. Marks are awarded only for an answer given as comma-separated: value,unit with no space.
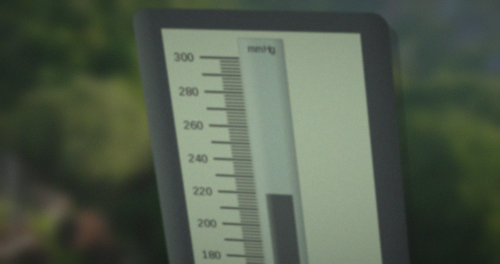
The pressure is 220,mmHg
